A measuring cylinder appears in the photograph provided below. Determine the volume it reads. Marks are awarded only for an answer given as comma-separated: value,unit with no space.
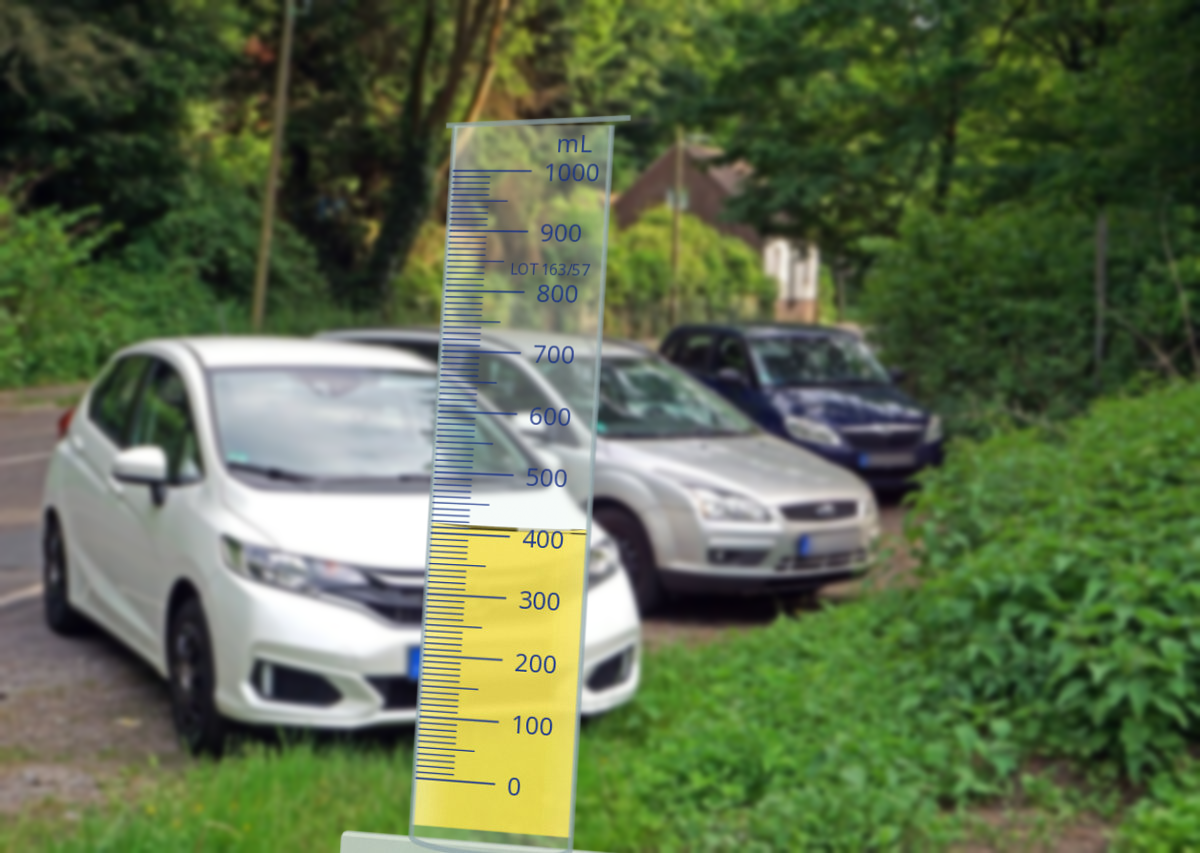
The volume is 410,mL
